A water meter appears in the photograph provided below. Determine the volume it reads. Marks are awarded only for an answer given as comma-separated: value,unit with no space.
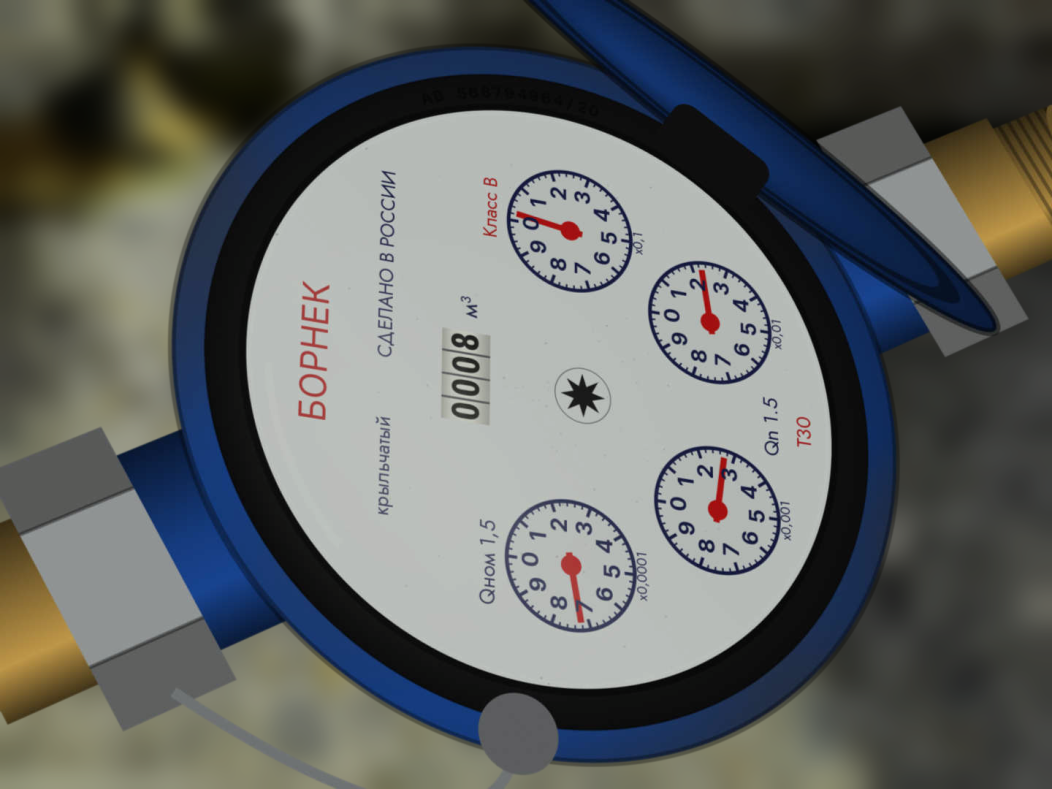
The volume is 8.0227,m³
